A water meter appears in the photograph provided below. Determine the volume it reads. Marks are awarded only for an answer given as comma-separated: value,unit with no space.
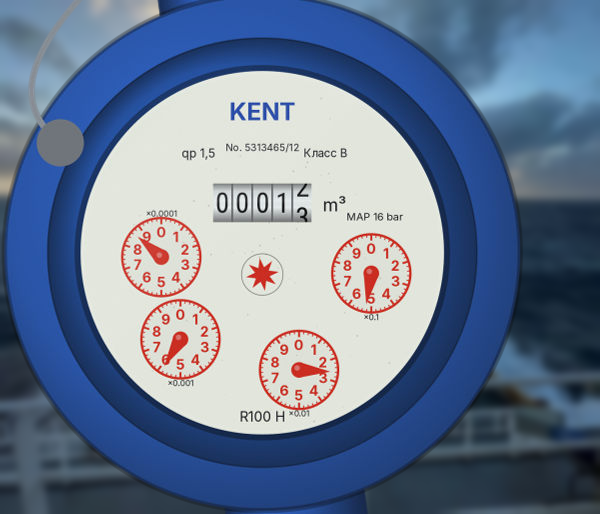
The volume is 12.5258,m³
